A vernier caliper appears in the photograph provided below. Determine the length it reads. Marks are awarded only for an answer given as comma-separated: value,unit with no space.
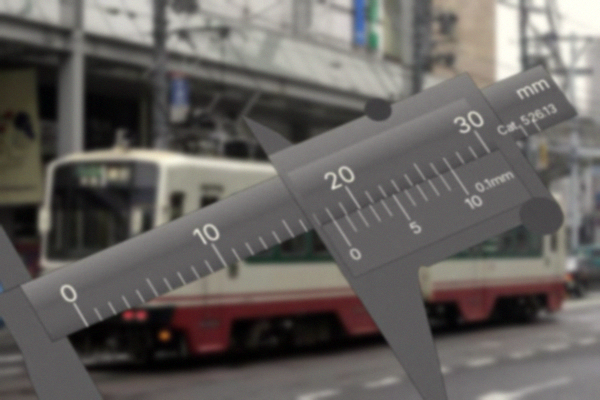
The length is 18.0,mm
